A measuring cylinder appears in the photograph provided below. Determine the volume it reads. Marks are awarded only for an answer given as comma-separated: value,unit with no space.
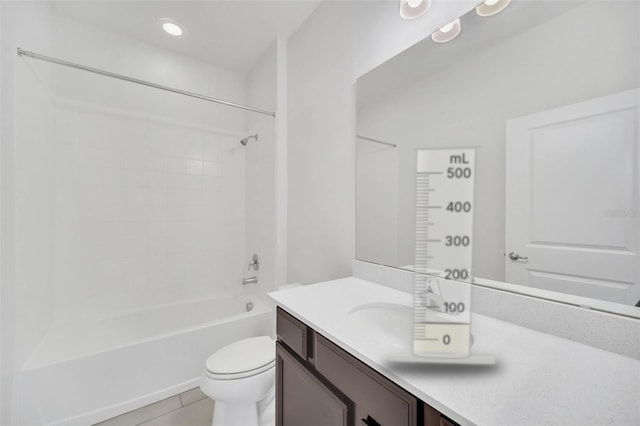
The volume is 50,mL
